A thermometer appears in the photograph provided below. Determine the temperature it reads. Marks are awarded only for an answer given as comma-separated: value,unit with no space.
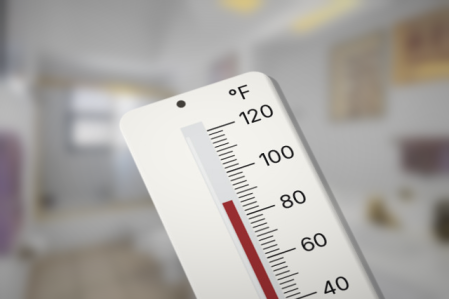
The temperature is 88,°F
